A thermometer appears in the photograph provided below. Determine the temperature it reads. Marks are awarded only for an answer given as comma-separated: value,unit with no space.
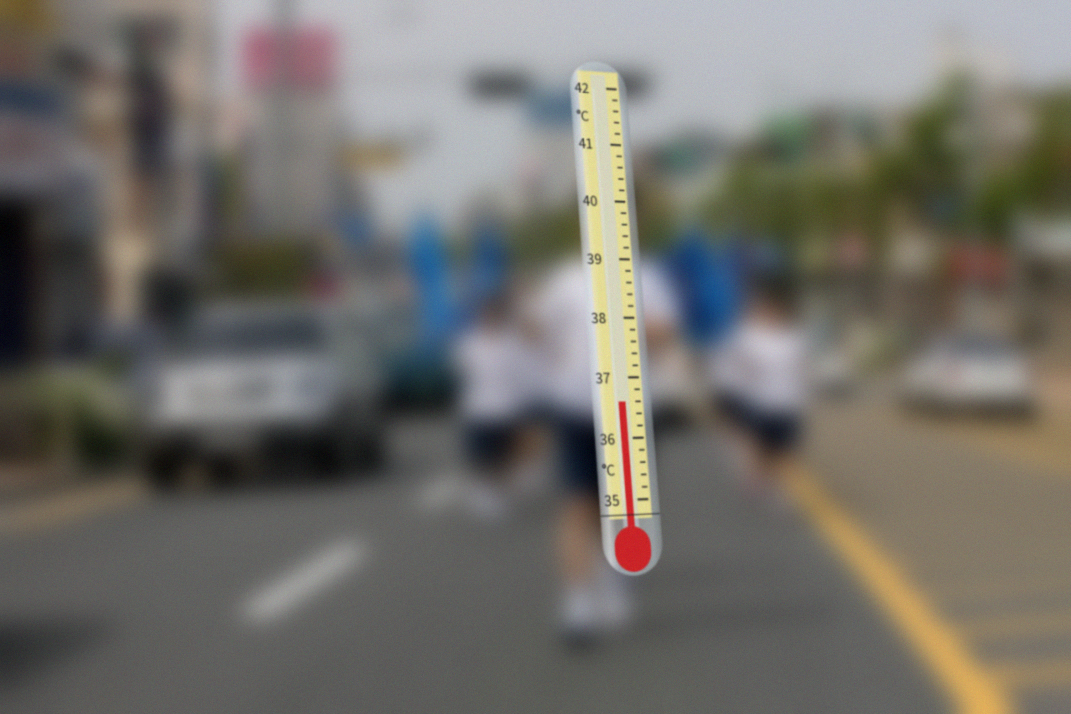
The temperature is 36.6,°C
